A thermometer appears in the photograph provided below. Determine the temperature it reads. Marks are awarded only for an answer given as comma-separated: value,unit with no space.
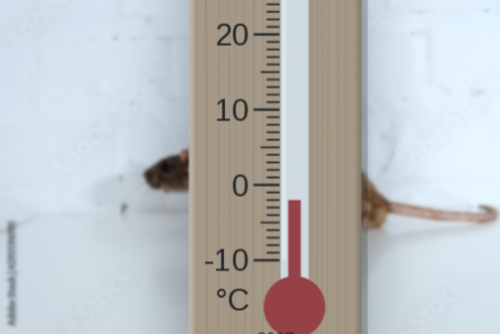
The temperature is -2,°C
